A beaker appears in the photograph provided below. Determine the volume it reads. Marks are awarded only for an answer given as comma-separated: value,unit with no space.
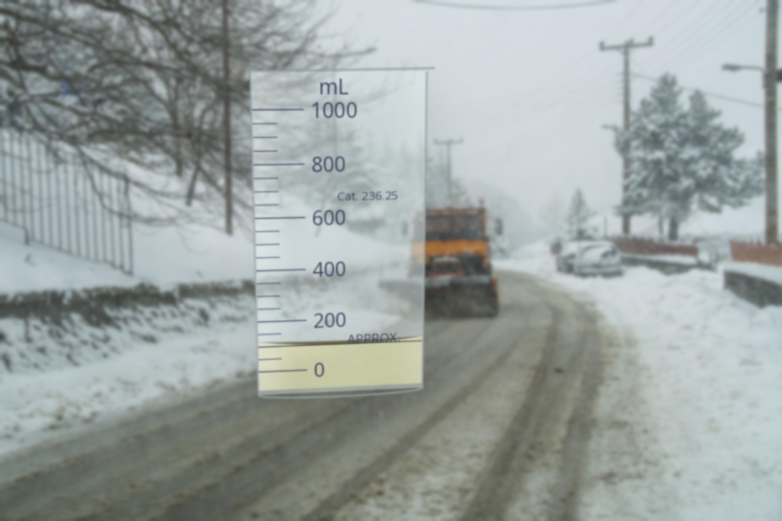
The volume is 100,mL
